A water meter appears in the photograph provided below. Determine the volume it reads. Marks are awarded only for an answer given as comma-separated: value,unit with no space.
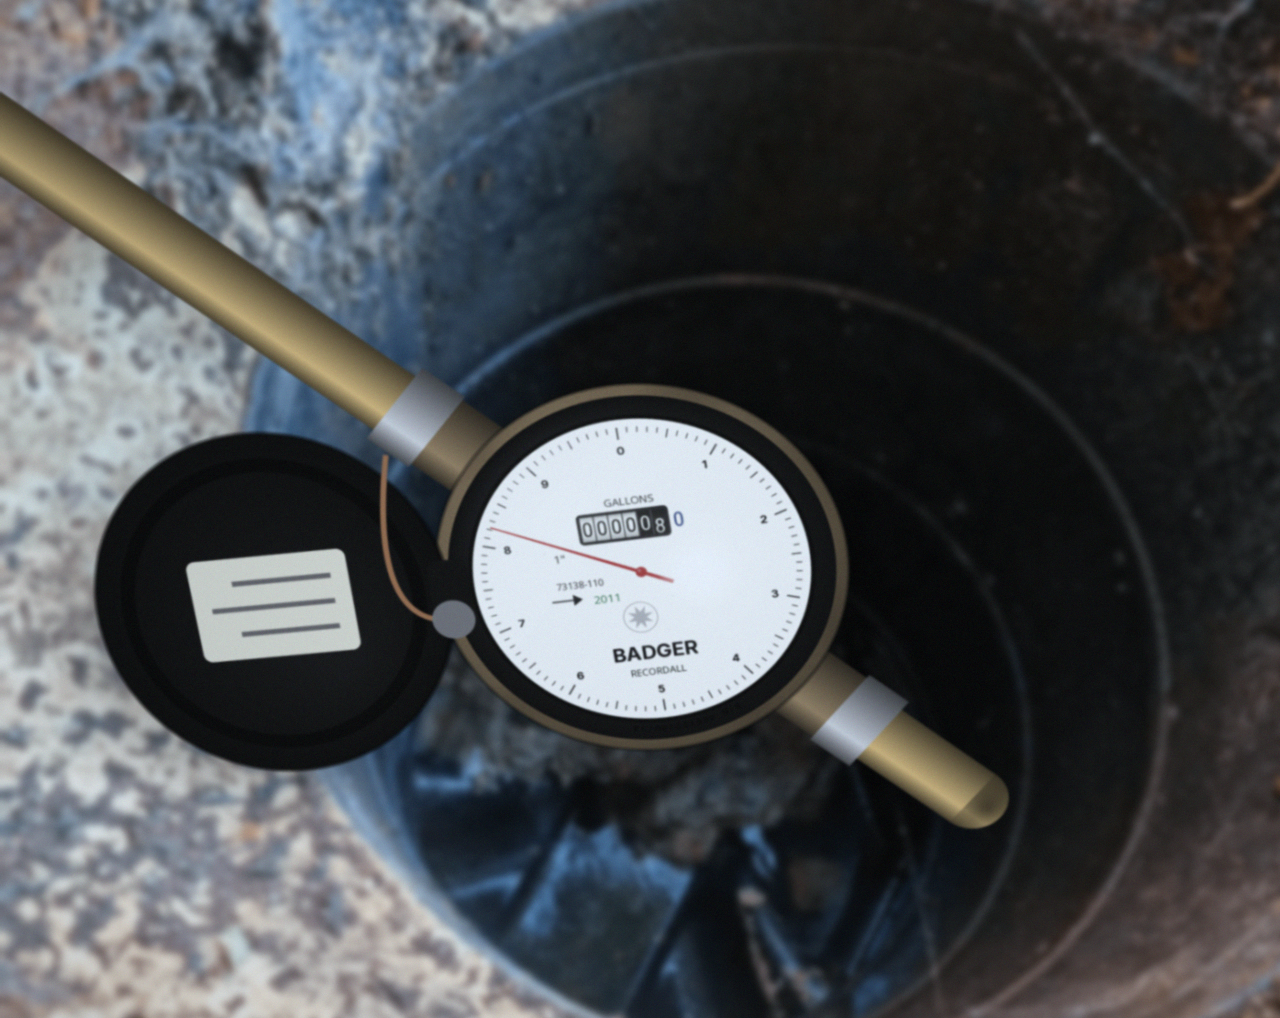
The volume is 78.2,gal
